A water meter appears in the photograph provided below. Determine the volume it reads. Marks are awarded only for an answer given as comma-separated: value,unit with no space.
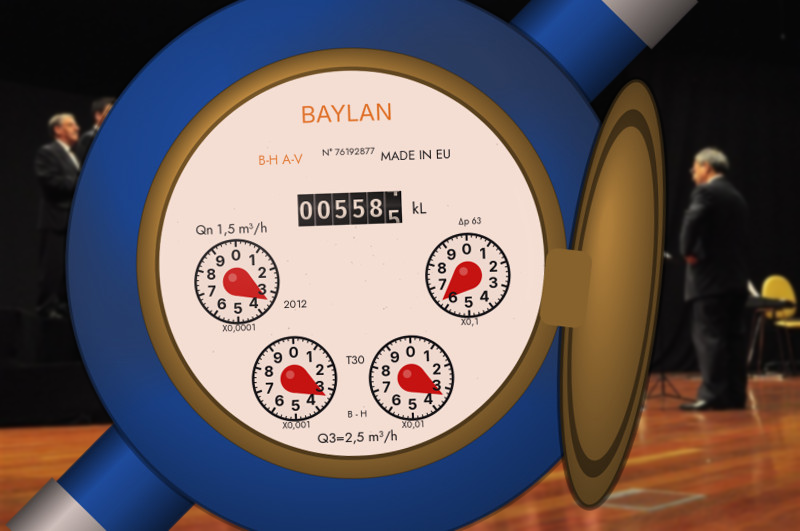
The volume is 5584.6333,kL
